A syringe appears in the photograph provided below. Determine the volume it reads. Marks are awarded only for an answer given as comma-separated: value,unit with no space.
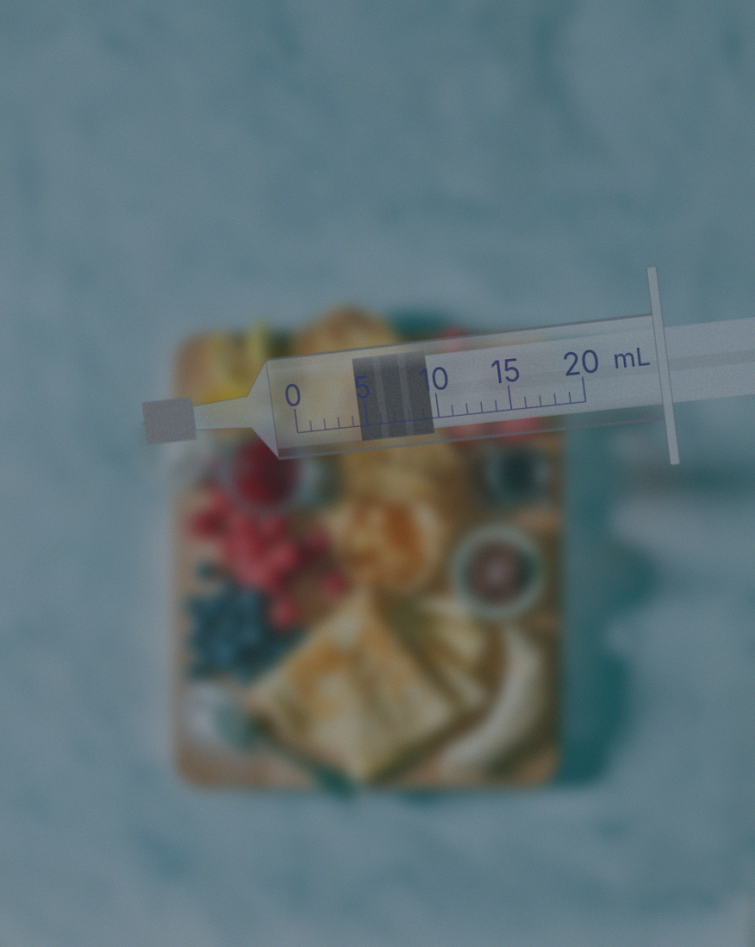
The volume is 4.5,mL
